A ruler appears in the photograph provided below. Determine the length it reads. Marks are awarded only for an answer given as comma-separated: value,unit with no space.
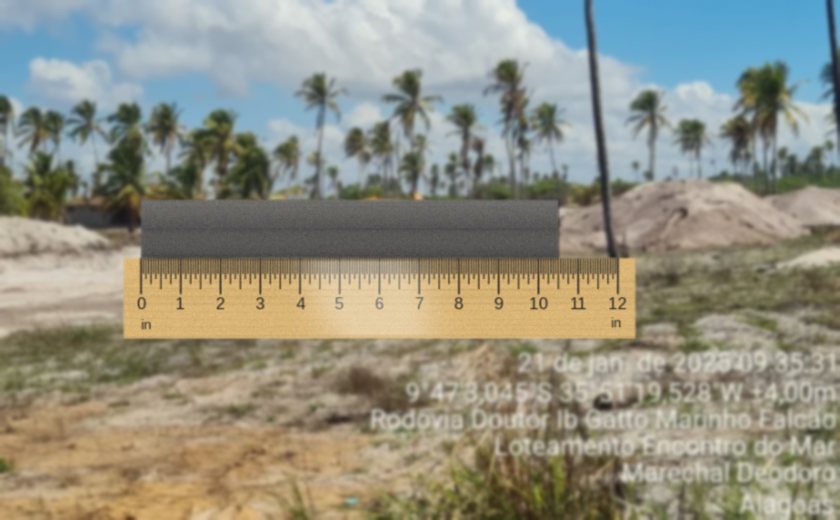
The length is 10.5,in
